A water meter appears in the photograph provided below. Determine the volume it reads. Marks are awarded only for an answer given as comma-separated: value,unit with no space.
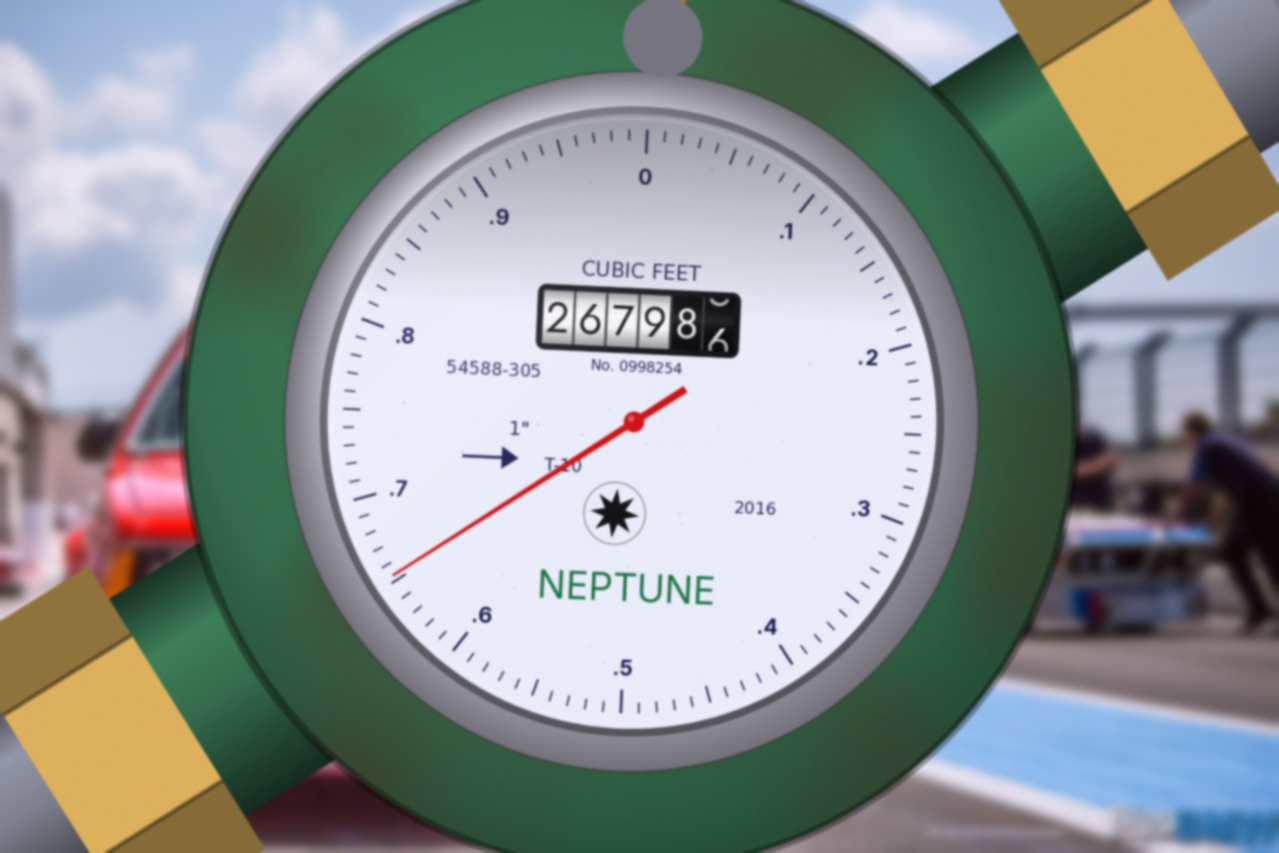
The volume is 267985.65,ft³
